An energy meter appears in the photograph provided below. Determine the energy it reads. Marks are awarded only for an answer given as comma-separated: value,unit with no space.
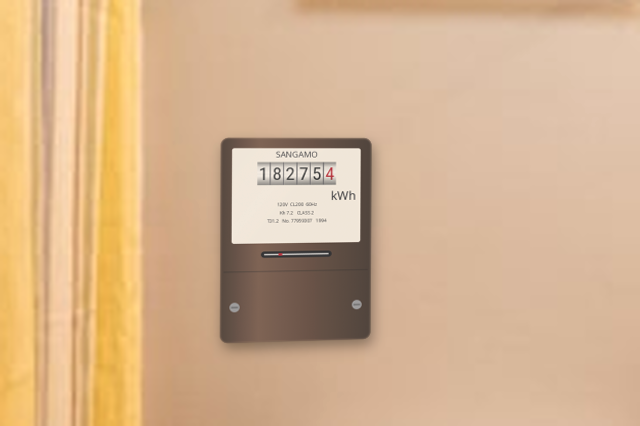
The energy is 18275.4,kWh
